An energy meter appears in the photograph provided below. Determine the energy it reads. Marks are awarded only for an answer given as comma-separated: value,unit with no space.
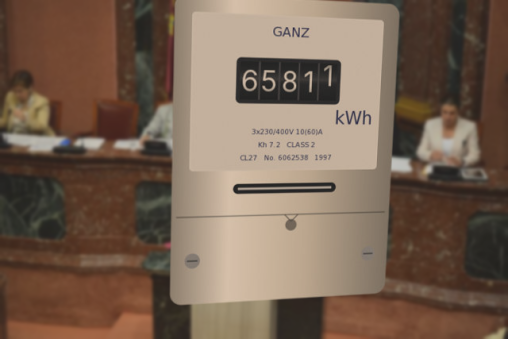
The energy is 65811,kWh
